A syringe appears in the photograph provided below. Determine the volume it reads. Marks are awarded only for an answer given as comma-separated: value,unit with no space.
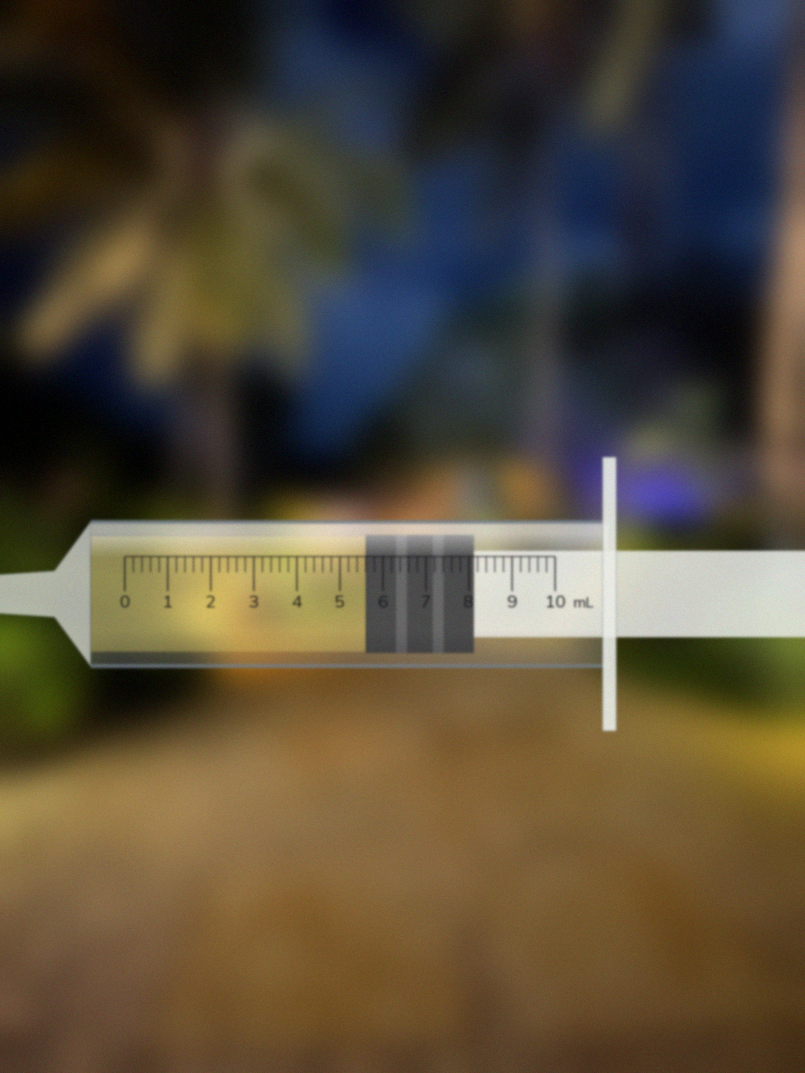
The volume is 5.6,mL
